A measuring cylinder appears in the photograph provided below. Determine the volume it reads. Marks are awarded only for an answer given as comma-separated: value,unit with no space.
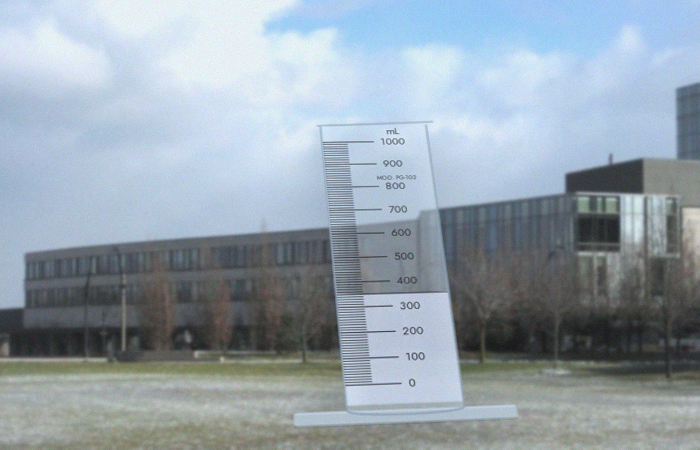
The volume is 350,mL
